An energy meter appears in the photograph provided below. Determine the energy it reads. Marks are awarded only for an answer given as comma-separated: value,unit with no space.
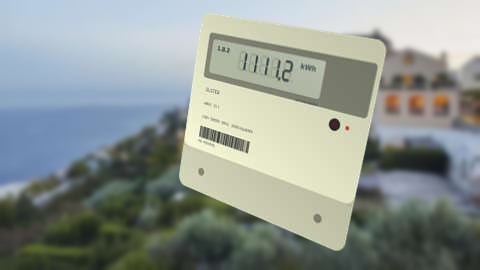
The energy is 1111.2,kWh
